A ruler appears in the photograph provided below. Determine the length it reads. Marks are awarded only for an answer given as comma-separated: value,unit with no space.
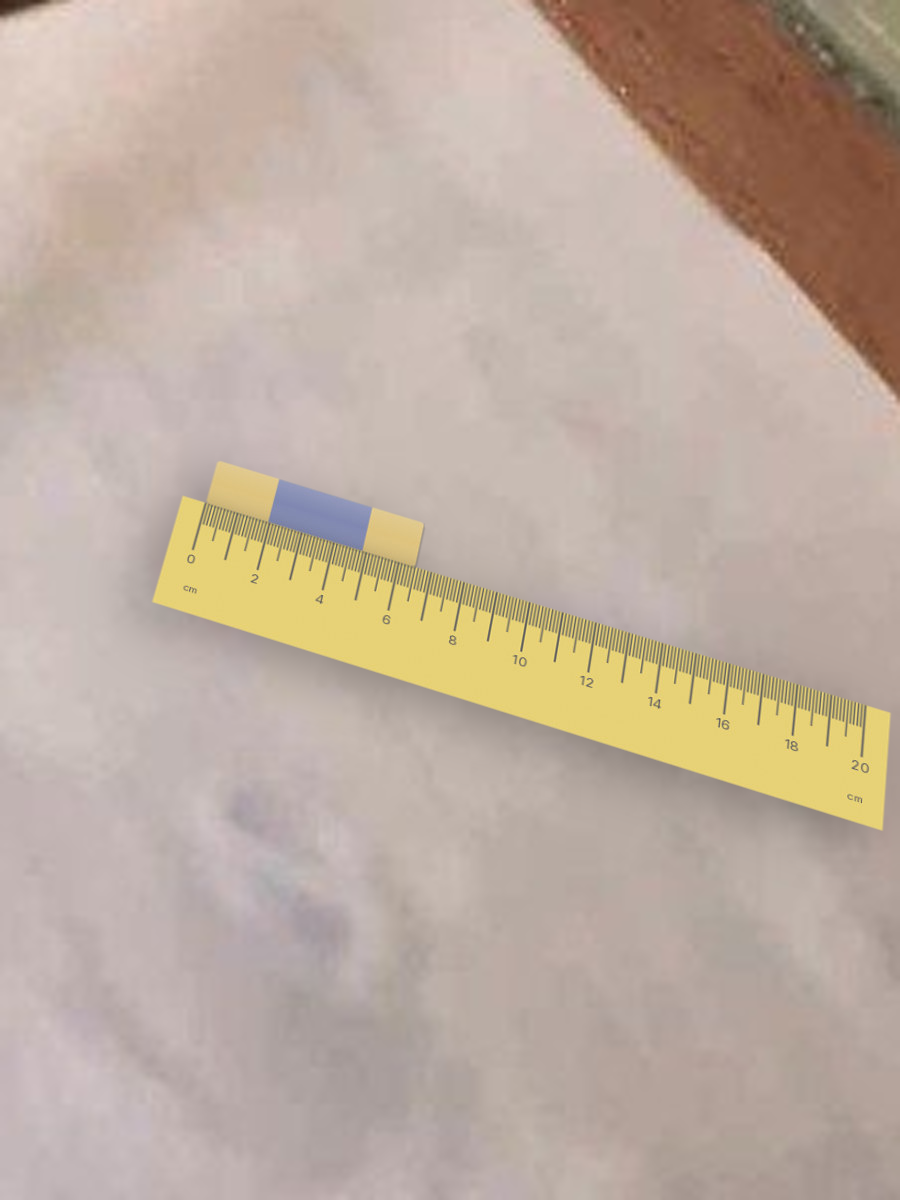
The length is 6.5,cm
